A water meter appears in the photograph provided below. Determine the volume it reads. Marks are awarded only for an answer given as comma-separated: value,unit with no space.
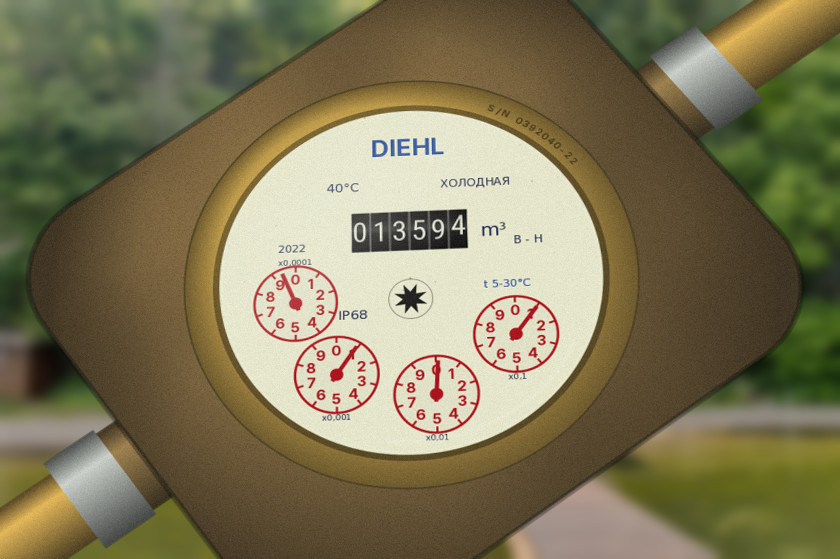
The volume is 13594.1009,m³
